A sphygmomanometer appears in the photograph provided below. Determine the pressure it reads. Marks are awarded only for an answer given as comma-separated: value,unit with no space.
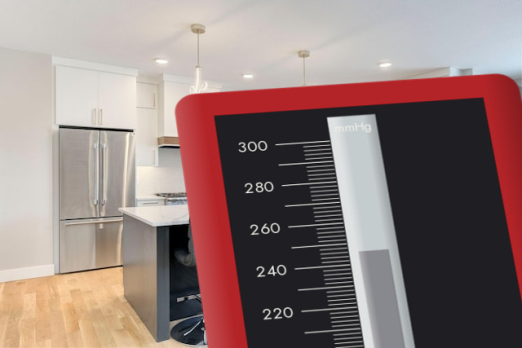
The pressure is 246,mmHg
